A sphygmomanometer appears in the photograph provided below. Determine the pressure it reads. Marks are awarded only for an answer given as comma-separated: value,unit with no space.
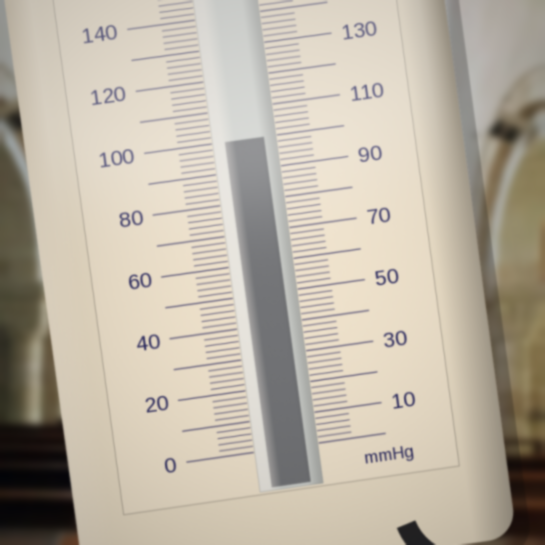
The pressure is 100,mmHg
